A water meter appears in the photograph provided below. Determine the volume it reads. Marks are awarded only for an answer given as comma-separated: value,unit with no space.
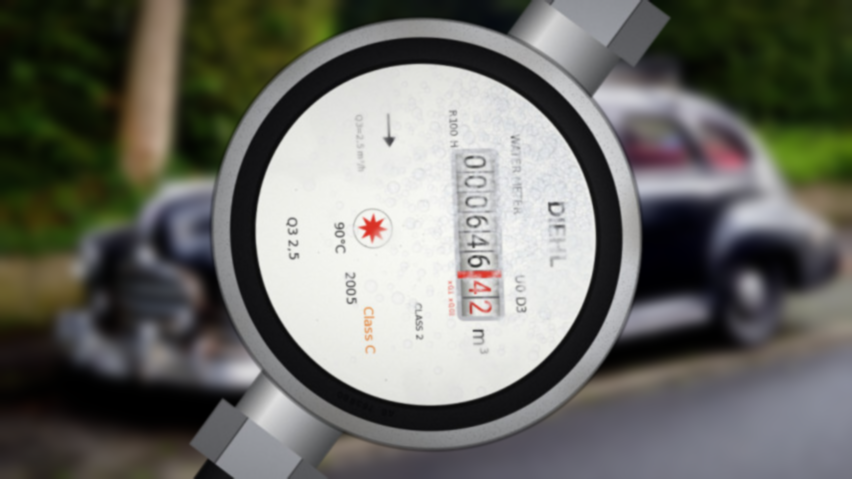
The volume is 646.42,m³
